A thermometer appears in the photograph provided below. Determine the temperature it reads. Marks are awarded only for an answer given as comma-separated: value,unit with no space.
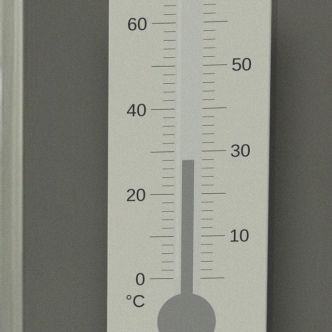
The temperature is 28,°C
